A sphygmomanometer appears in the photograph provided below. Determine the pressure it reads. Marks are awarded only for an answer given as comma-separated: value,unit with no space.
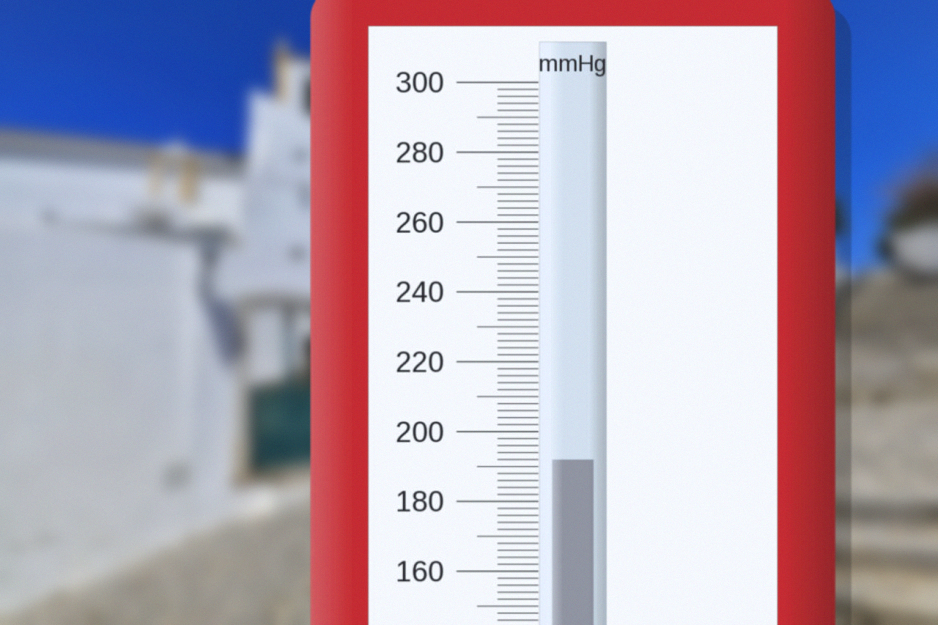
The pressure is 192,mmHg
